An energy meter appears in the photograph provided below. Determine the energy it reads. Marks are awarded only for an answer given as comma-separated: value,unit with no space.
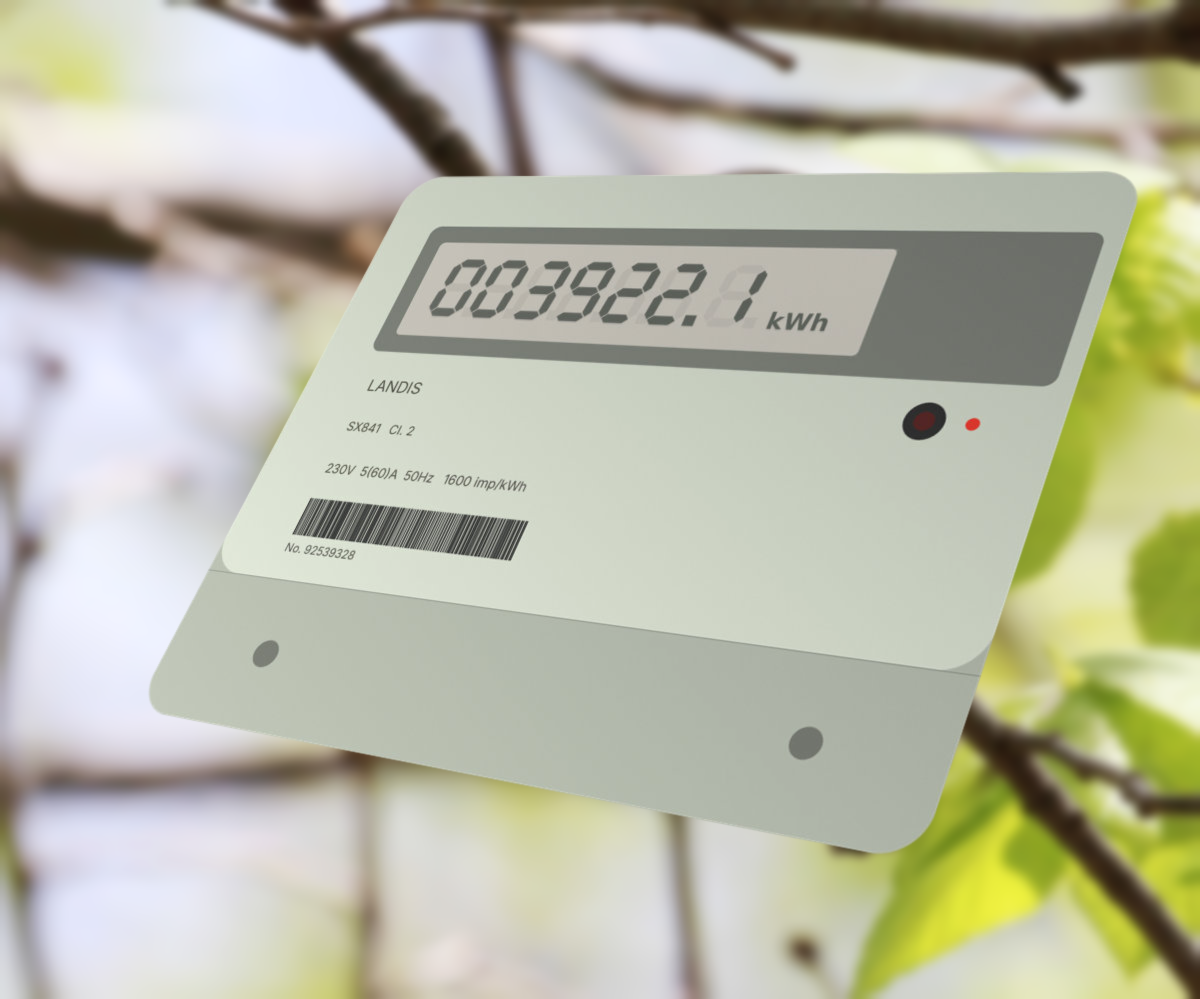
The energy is 3922.1,kWh
